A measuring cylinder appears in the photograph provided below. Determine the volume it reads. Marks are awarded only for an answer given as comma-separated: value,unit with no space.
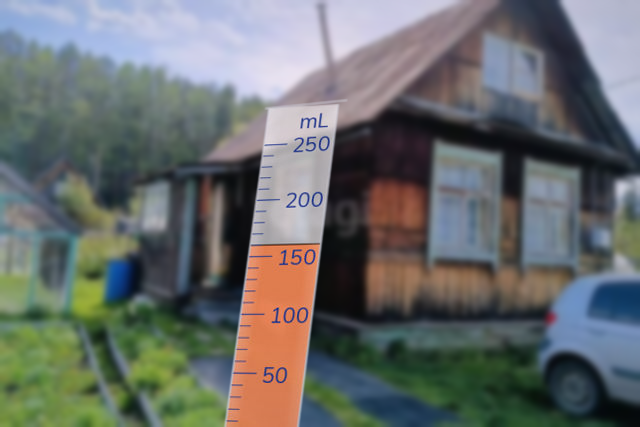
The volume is 160,mL
